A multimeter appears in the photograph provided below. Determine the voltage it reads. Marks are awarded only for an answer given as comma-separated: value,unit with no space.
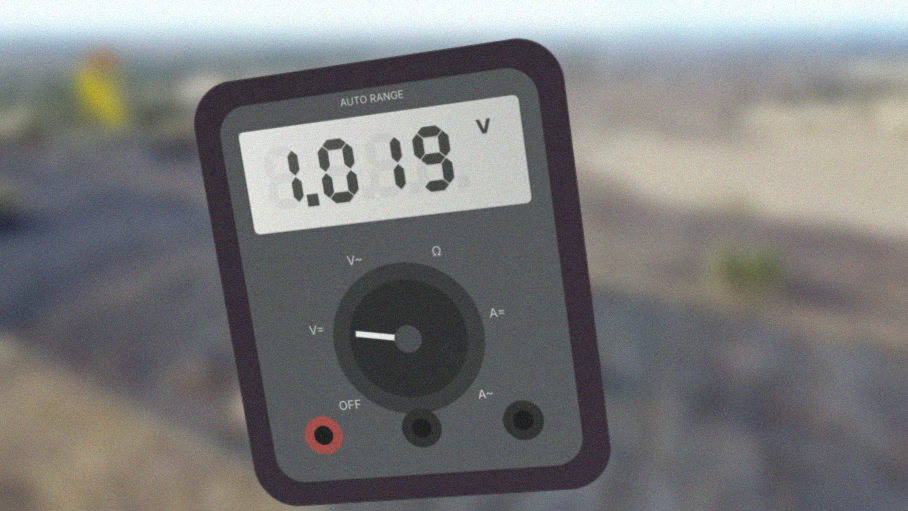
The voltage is 1.019,V
